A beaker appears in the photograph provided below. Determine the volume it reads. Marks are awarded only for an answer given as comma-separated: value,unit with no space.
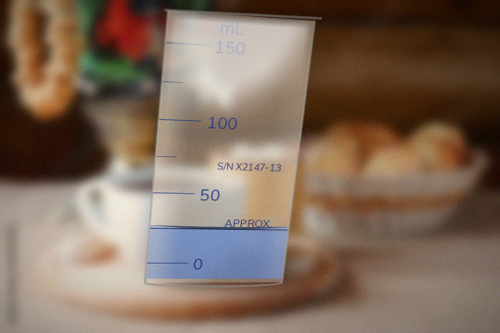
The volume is 25,mL
